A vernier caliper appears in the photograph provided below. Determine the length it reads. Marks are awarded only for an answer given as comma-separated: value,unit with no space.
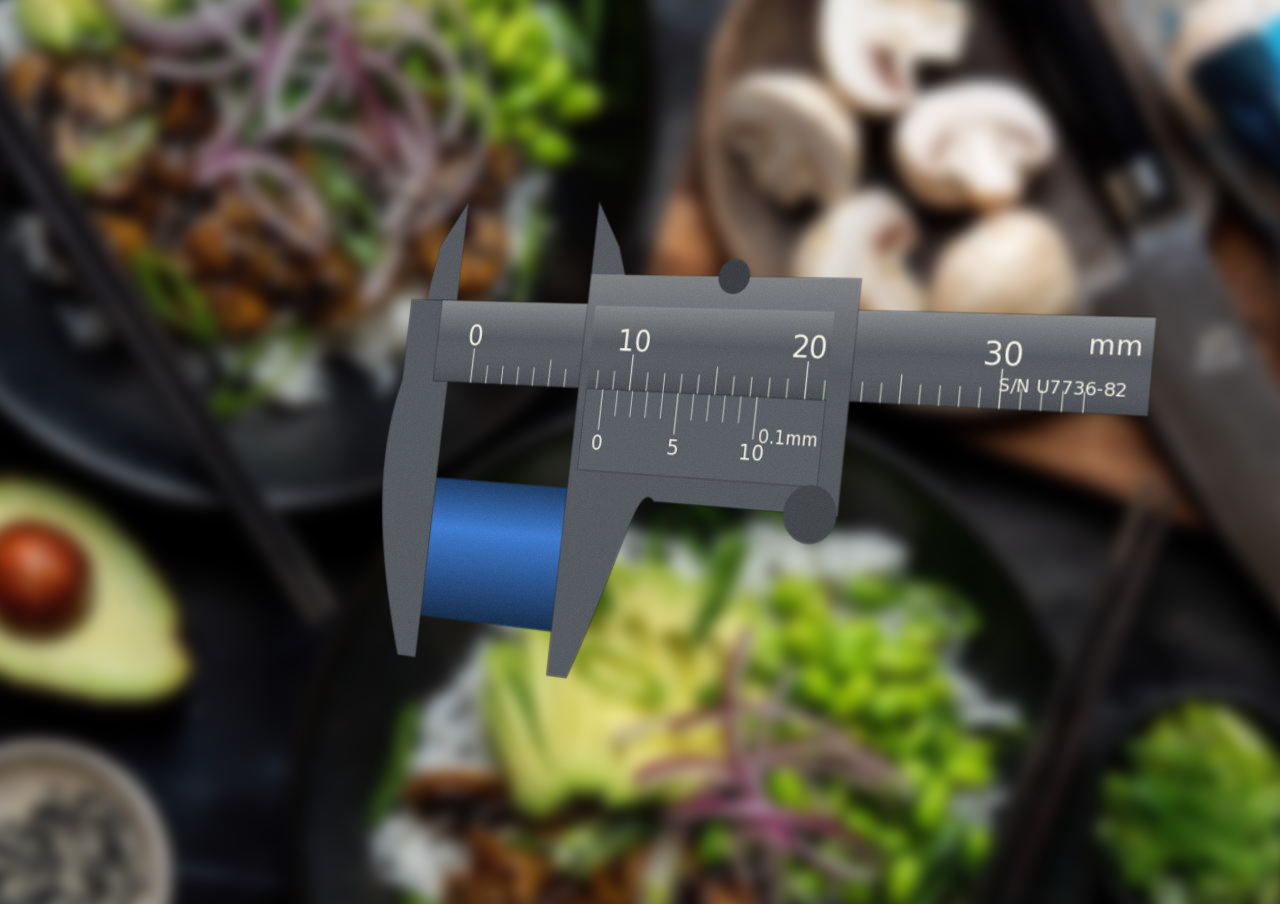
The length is 8.4,mm
